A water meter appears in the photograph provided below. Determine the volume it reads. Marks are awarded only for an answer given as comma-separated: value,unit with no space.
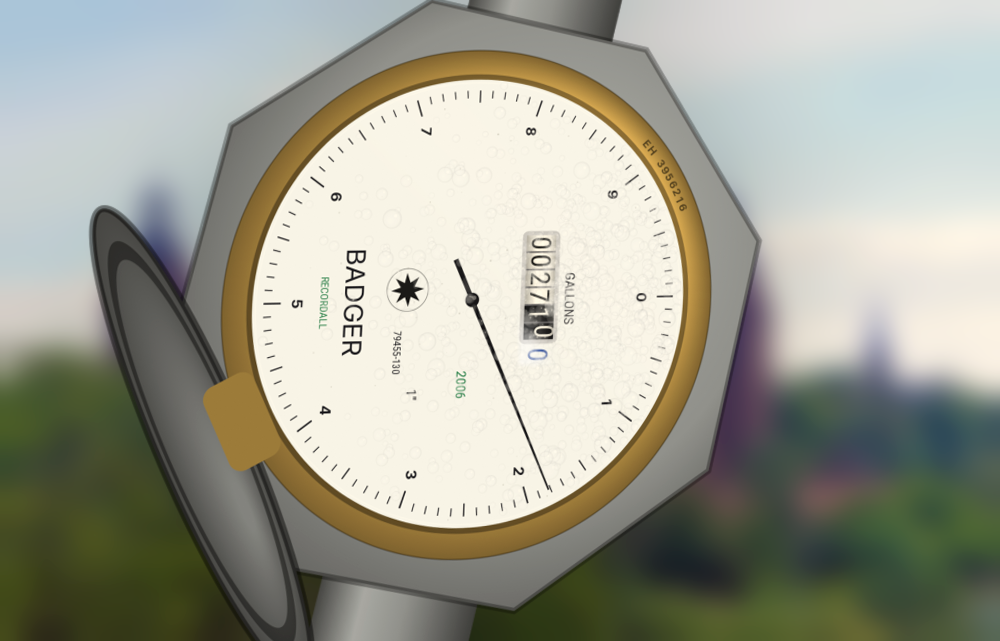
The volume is 27101.8,gal
